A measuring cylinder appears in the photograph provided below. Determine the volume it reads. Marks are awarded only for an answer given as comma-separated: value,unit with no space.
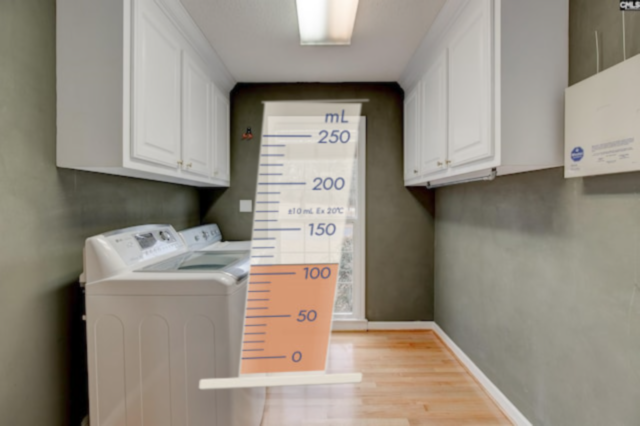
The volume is 110,mL
